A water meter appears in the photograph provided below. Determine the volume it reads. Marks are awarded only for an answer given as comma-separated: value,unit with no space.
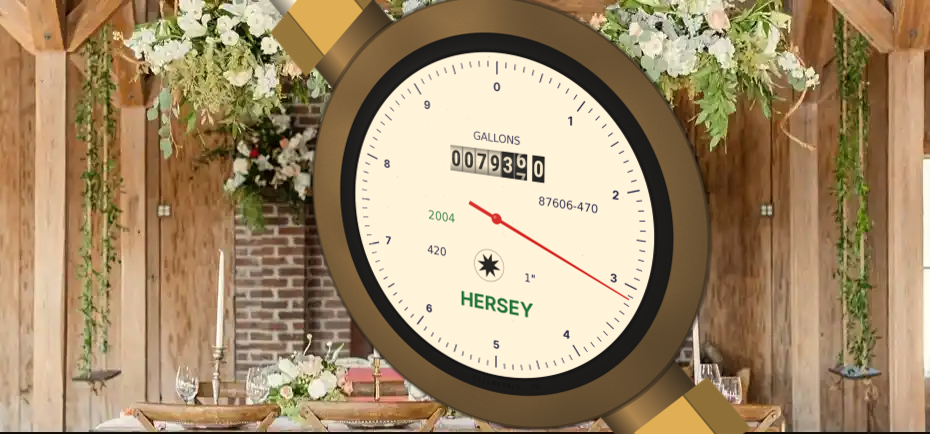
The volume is 79363.1,gal
